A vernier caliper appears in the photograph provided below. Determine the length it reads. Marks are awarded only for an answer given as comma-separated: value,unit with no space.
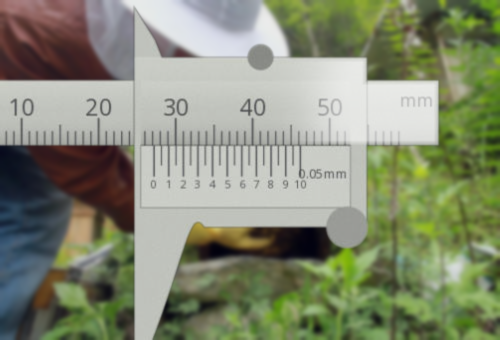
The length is 27.2,mm
